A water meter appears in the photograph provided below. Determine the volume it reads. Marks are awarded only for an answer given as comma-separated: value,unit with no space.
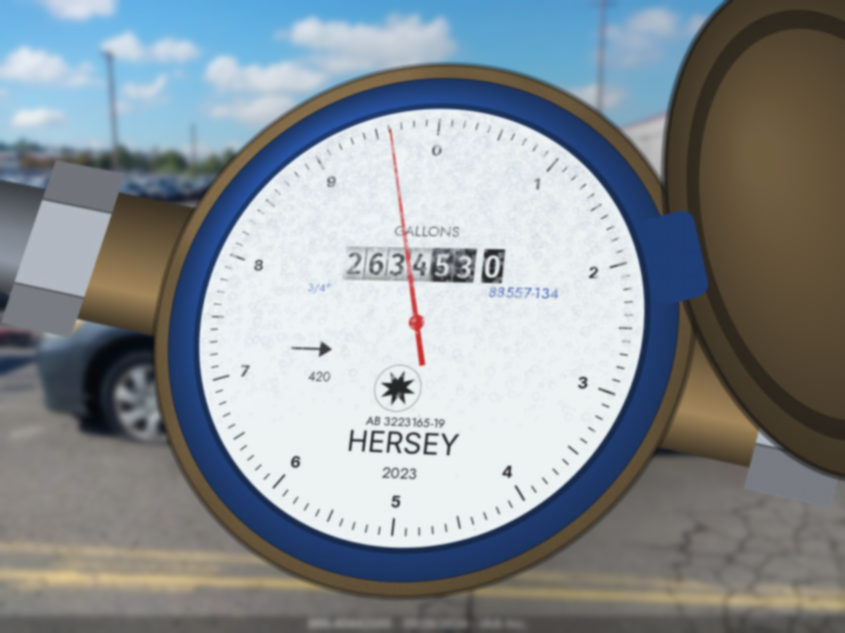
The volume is 2634529.6,gal
